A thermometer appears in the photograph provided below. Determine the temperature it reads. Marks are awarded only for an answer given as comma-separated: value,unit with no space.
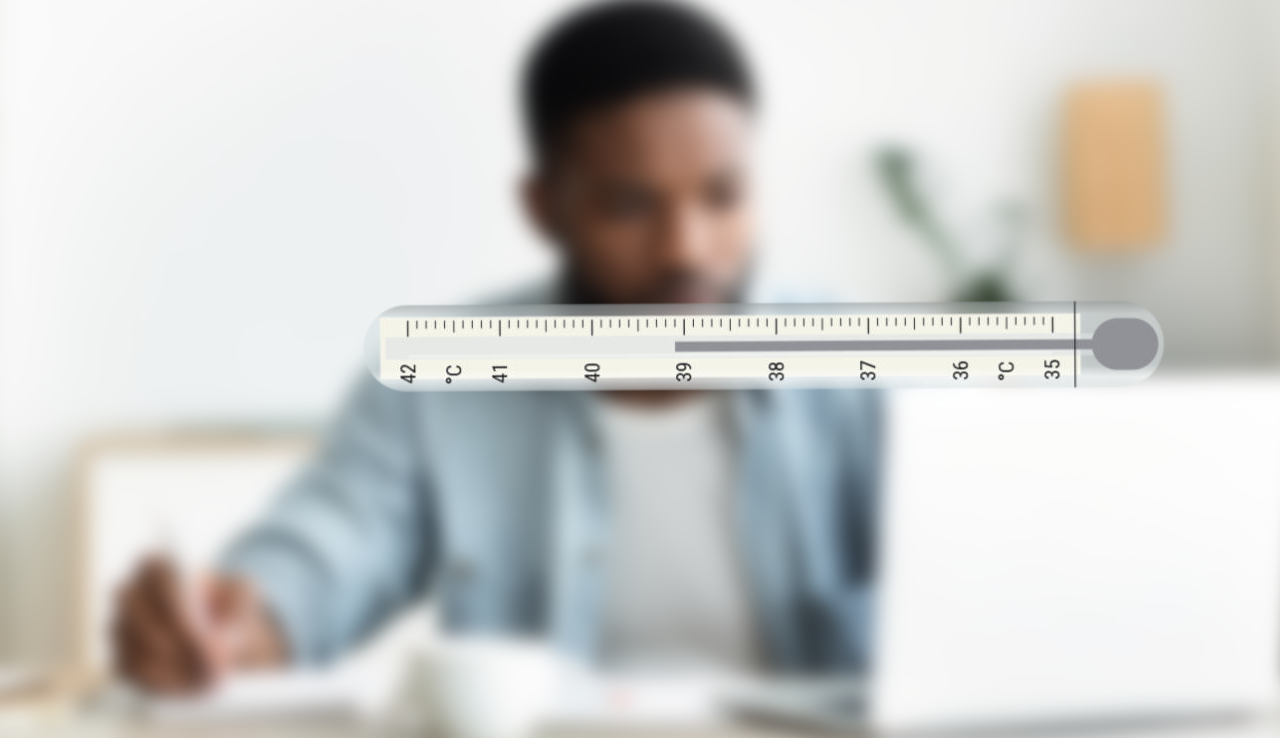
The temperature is 39.1,°C
